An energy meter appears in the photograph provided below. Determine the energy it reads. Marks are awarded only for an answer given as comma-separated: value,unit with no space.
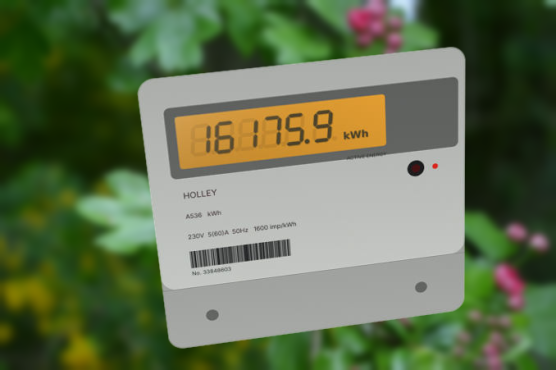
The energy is 16175.9,kWh
